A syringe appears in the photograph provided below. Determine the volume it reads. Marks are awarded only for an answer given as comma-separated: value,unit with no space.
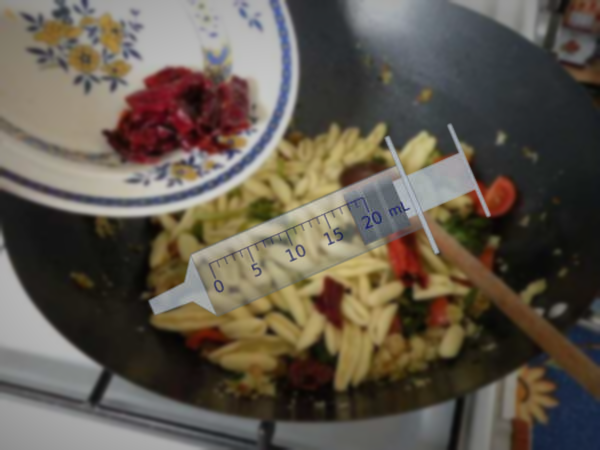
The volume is 18,mL
